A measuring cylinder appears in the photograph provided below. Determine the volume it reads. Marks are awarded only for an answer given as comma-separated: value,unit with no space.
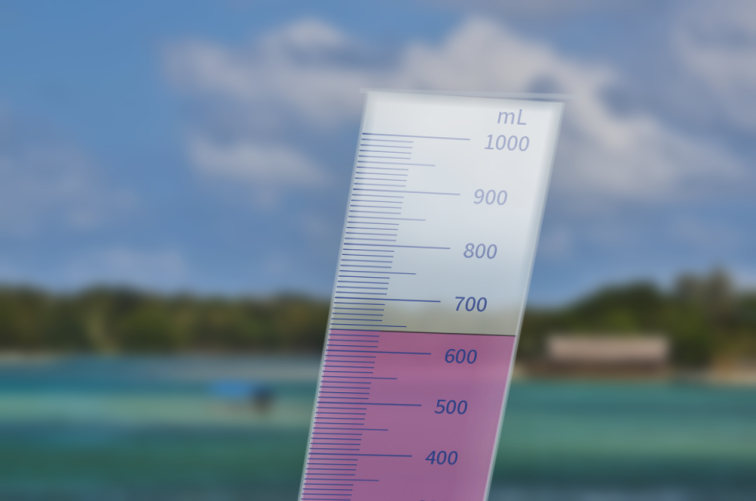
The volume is 640,mL
